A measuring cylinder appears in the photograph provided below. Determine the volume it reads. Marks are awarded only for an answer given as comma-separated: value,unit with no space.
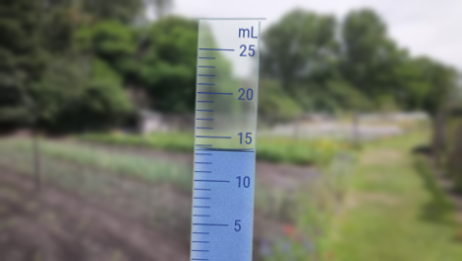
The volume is 13.5,mL
